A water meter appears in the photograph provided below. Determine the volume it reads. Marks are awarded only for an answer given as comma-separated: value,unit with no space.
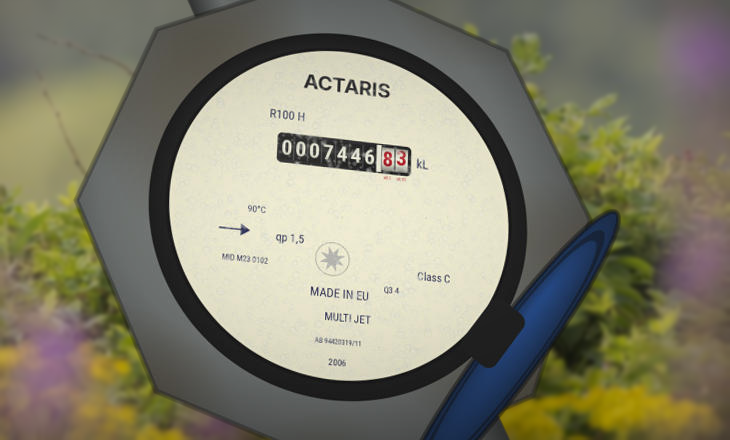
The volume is 7446.83,kL
